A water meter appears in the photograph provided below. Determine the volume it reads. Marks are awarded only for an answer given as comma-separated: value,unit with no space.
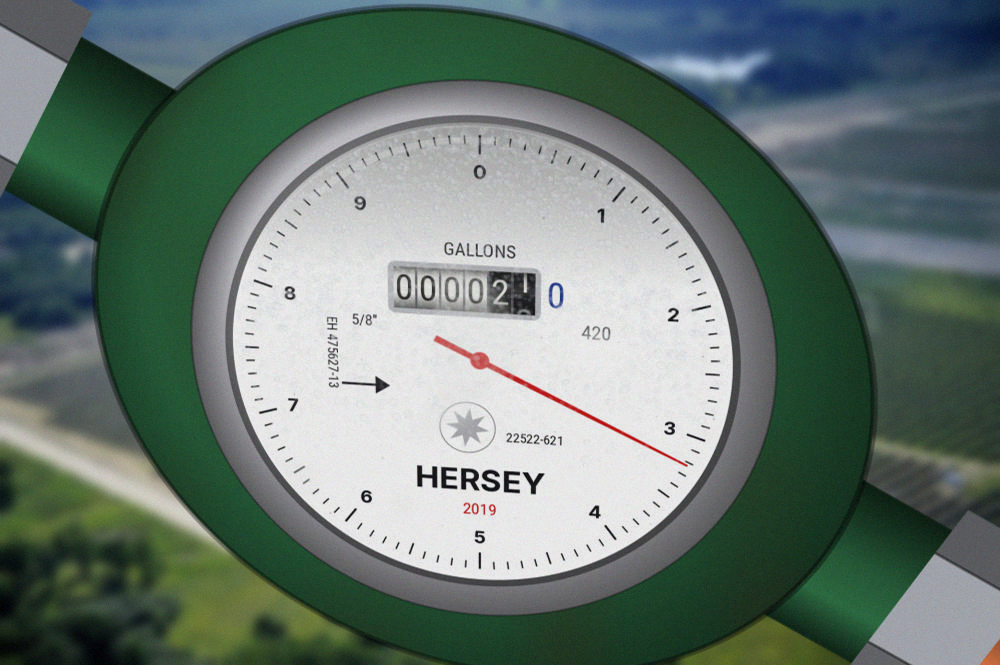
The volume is 213.2,gal
